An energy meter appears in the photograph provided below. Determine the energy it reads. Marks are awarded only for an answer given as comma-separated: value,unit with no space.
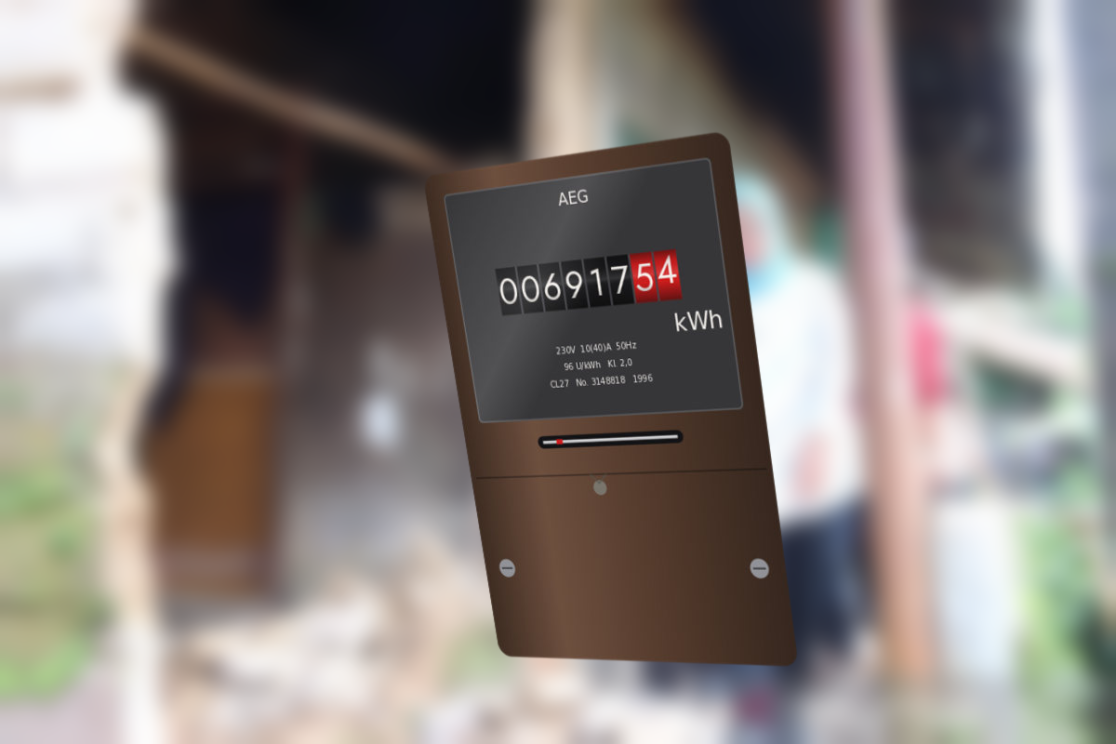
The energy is 6917.54,kWh
